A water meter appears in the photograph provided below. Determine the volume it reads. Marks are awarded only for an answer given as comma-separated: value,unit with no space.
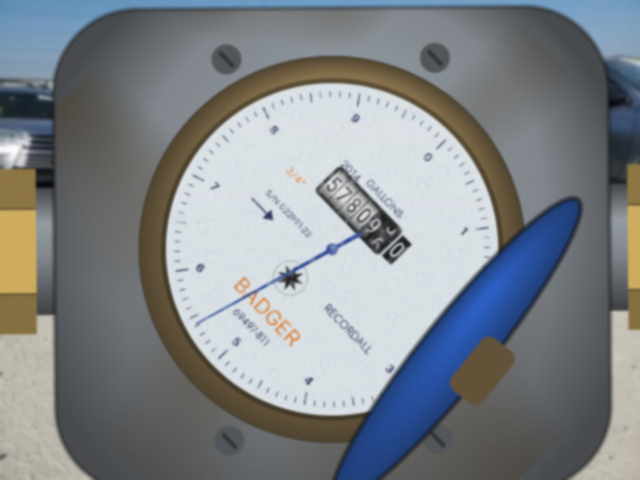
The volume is 5780955.4,gal
